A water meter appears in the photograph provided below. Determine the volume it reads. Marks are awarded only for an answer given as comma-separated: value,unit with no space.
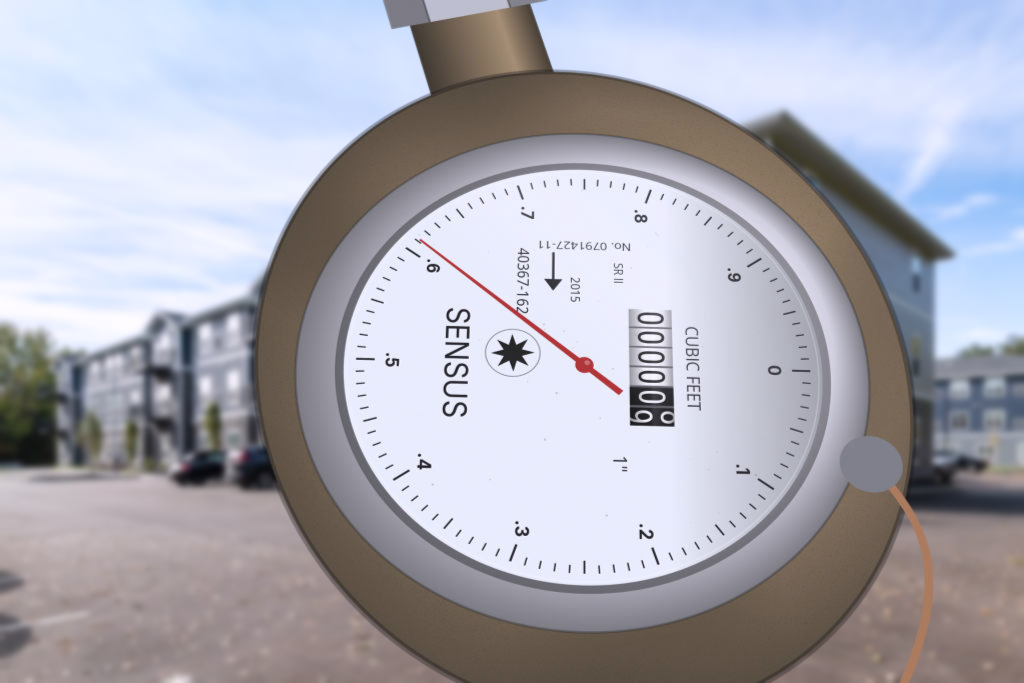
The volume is 8.61,ft³
